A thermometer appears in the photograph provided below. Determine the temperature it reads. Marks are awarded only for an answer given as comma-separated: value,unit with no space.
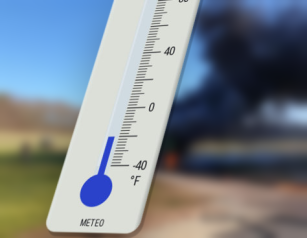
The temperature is -20,°F
